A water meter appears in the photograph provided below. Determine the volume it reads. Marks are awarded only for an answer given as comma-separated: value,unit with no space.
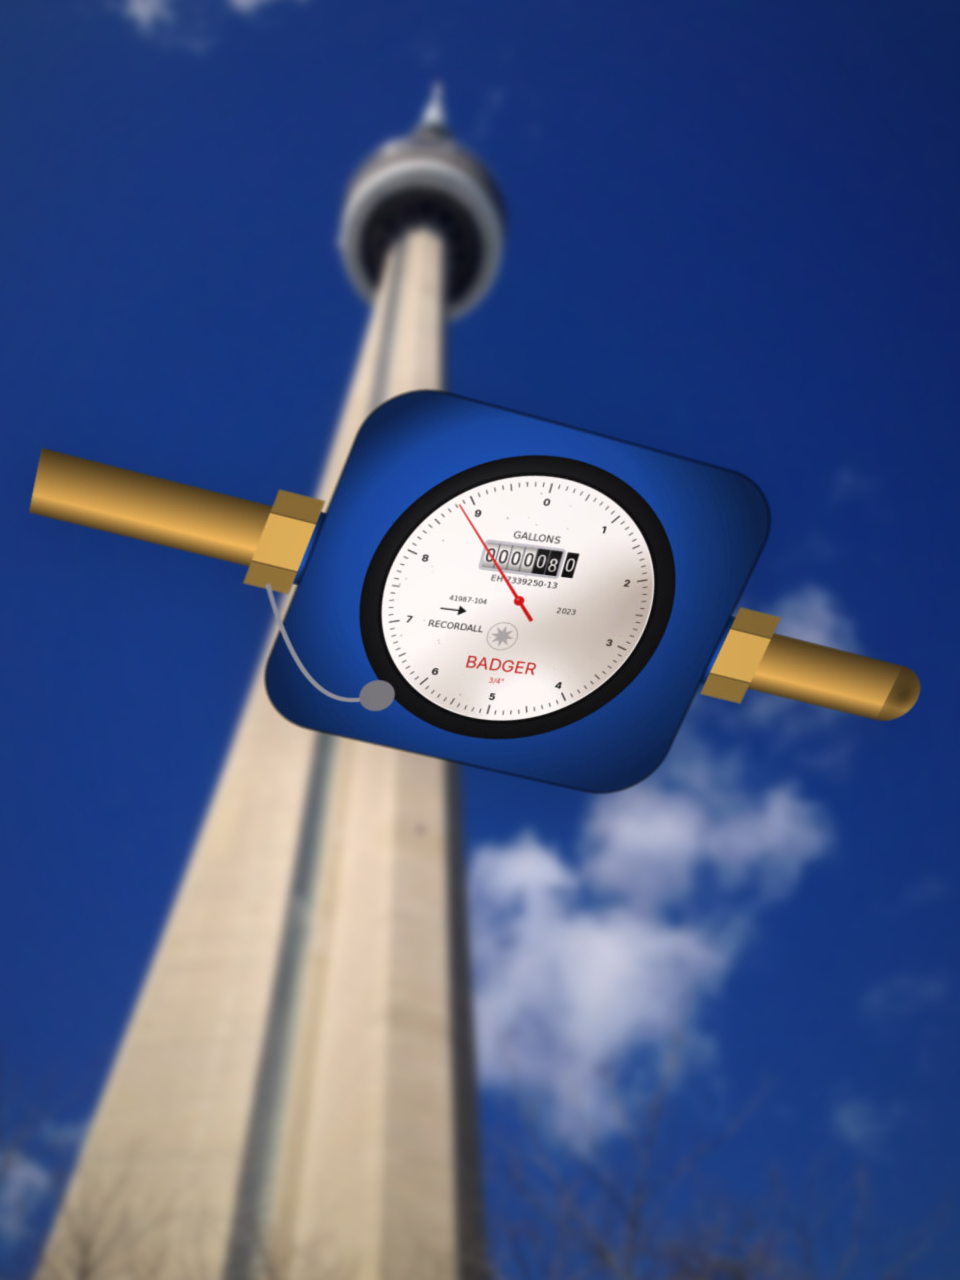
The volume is 78.8,gal
